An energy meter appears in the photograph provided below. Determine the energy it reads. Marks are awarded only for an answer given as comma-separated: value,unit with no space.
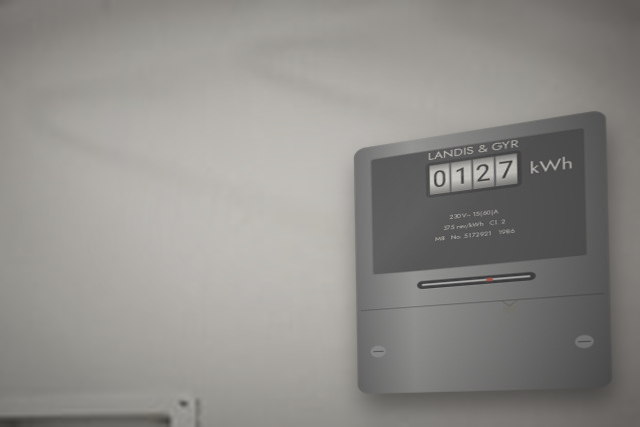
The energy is 127,kWh
